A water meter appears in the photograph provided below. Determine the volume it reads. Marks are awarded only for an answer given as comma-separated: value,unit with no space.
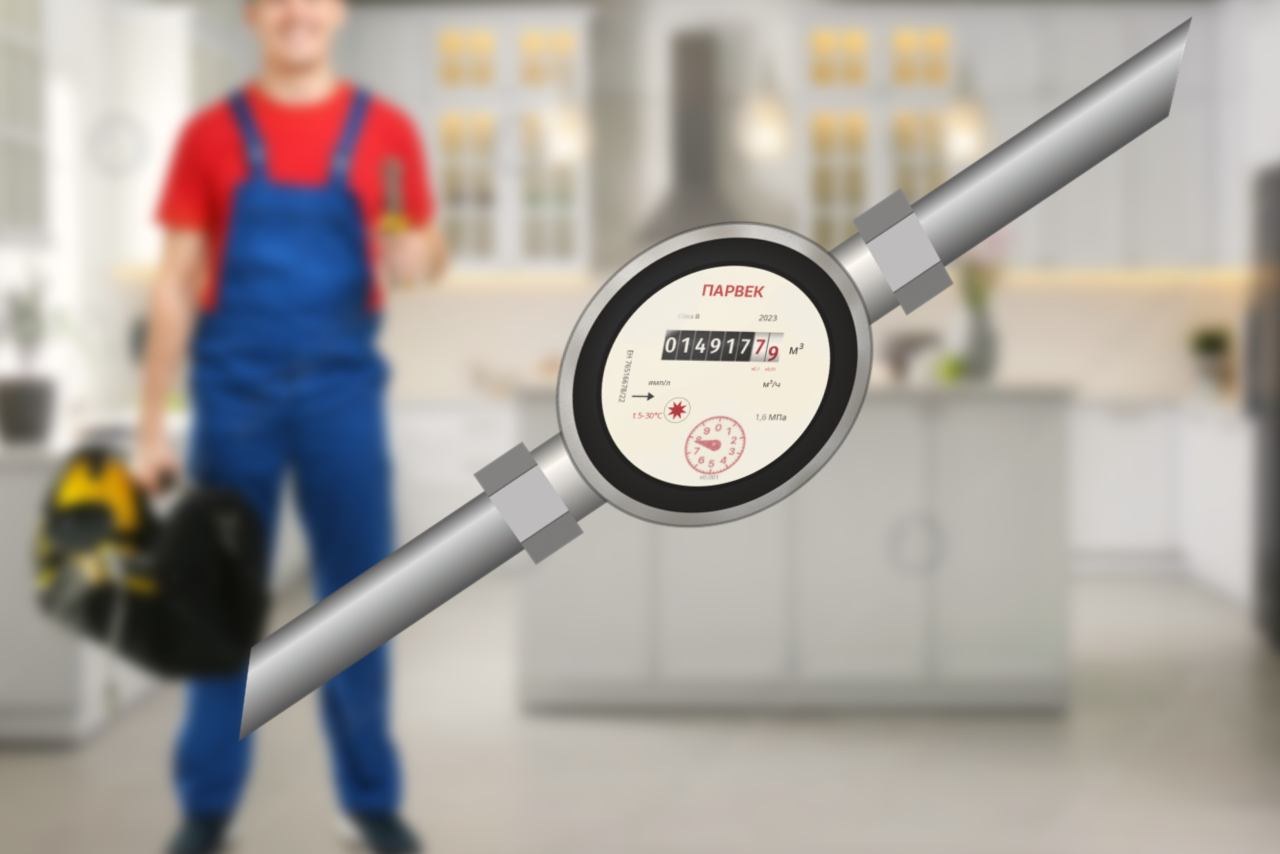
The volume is 14917.787,m³
